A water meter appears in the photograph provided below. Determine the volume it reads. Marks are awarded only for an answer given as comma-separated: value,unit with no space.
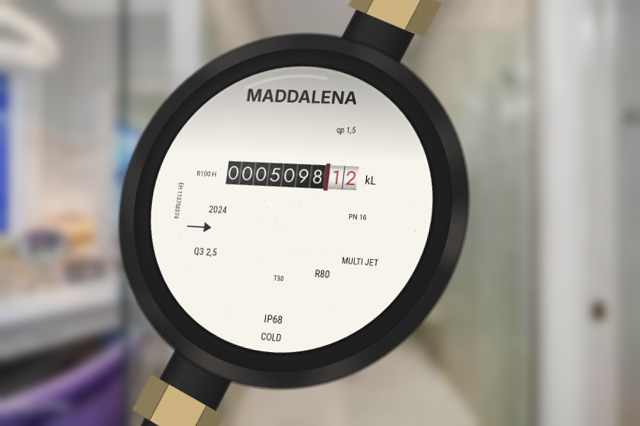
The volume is 5098.12,kL
